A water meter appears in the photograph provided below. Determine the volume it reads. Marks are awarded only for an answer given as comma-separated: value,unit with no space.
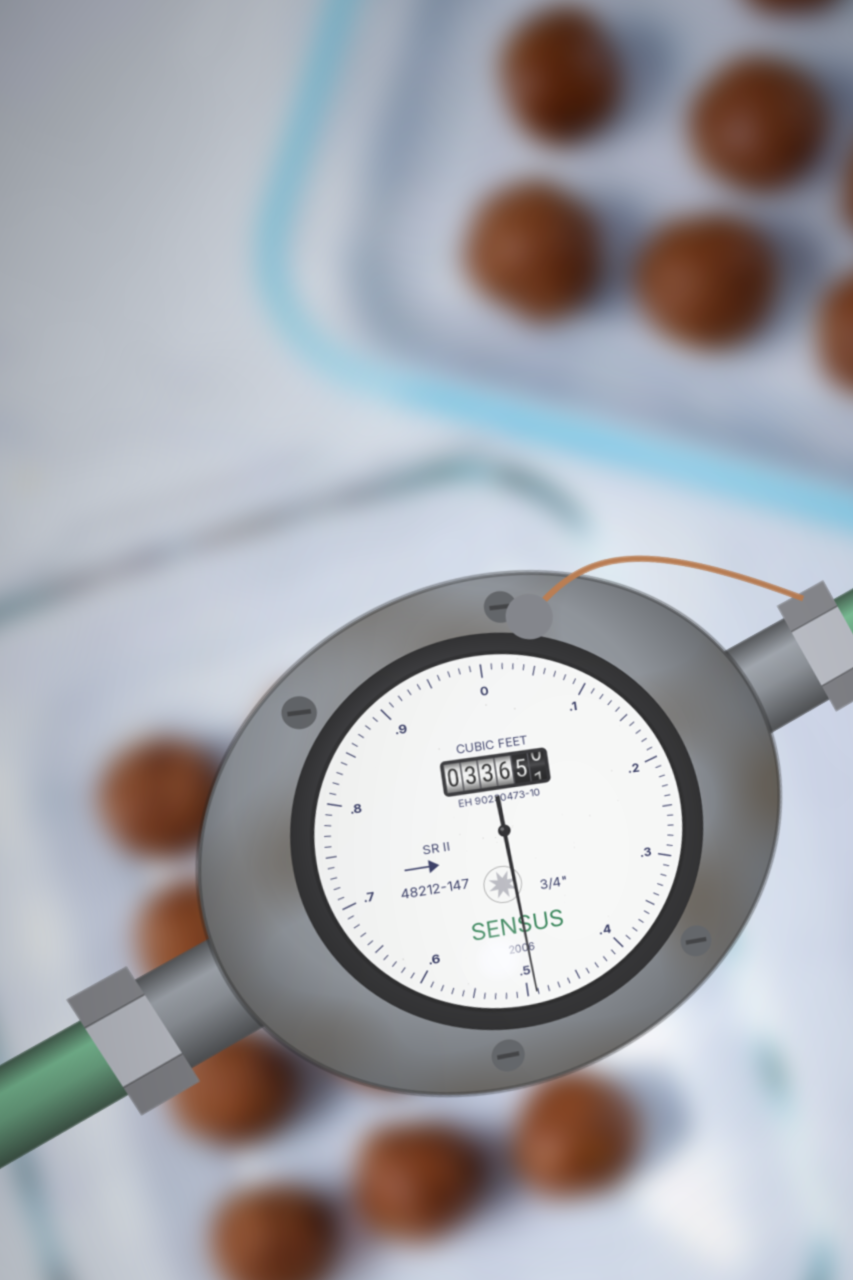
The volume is 33650.49,ft³
